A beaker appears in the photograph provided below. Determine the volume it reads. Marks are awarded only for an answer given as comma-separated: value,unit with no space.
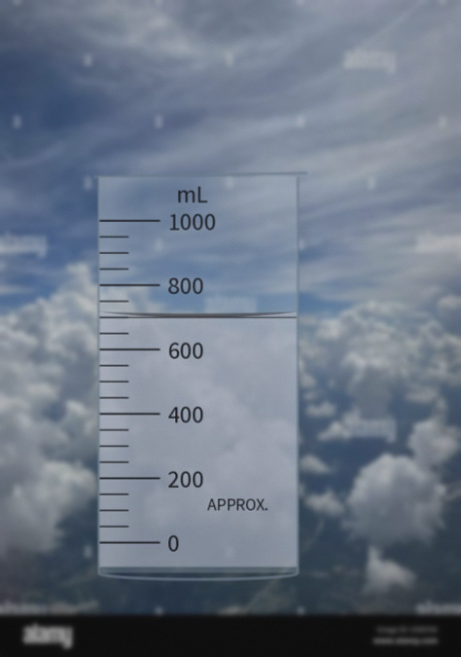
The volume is 700,mL
